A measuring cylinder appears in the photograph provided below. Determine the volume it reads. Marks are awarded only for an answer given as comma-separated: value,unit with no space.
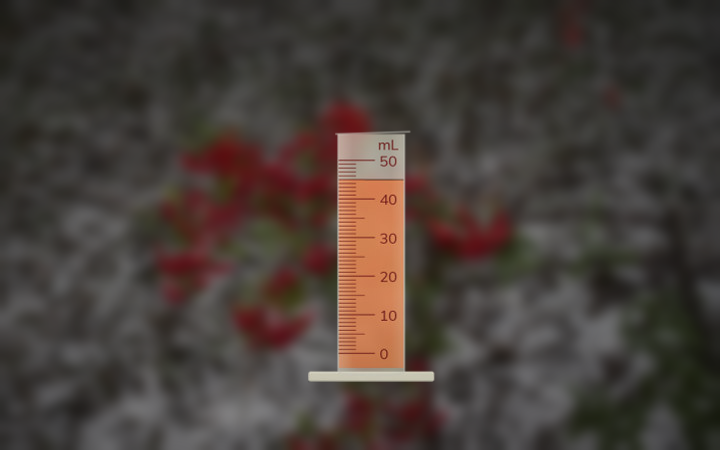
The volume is 45,mL
